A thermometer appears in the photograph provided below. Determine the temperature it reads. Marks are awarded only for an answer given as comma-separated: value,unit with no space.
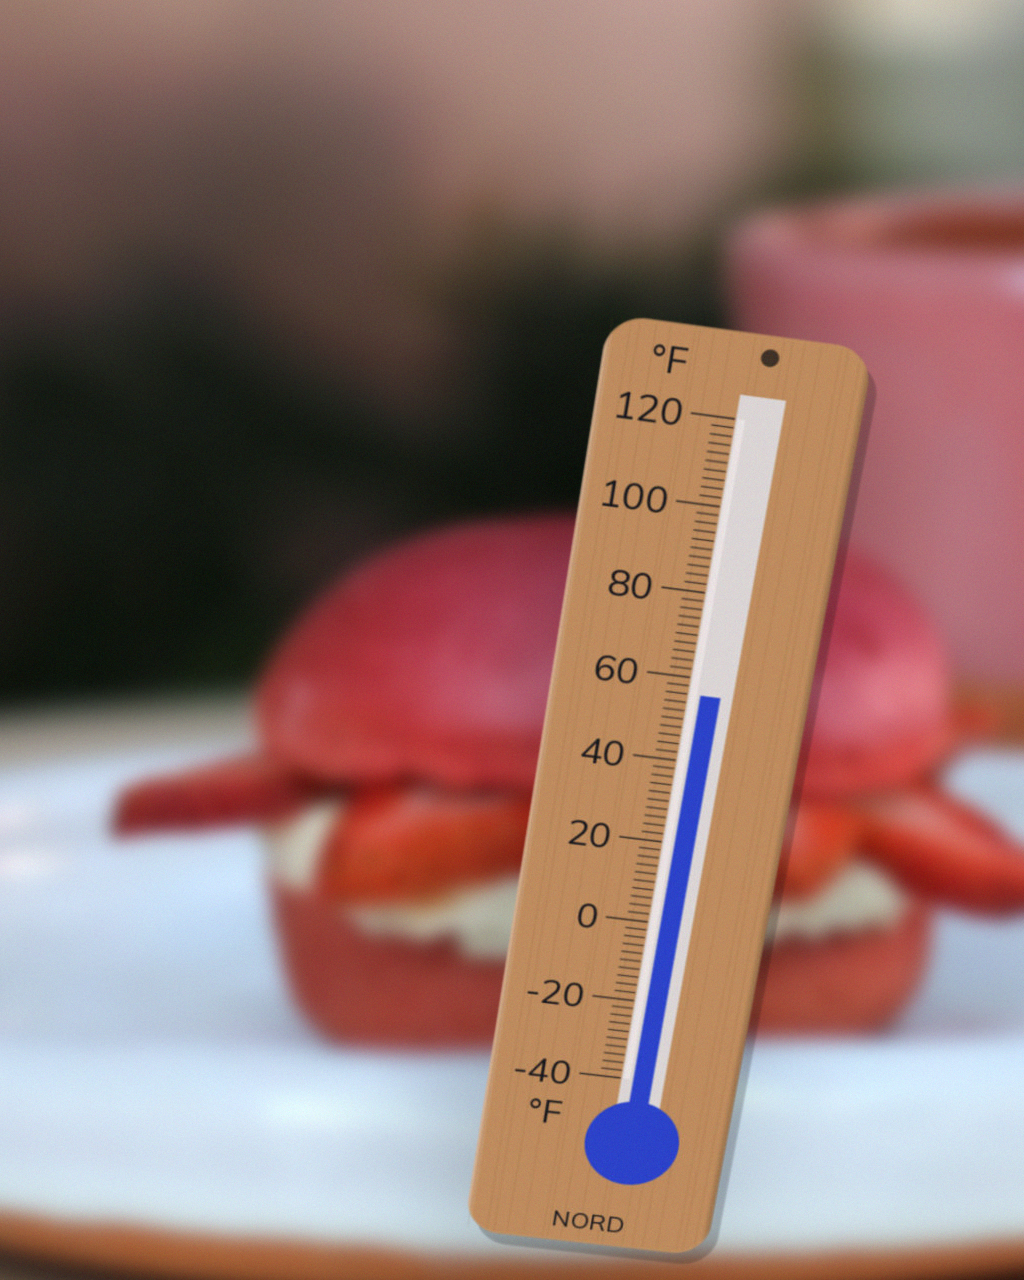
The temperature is 56,°F
